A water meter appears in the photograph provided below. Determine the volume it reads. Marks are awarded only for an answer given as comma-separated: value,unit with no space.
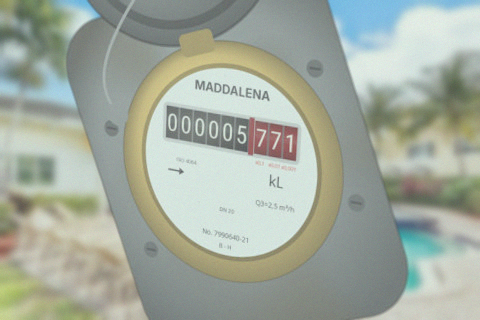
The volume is 5.771,kL
